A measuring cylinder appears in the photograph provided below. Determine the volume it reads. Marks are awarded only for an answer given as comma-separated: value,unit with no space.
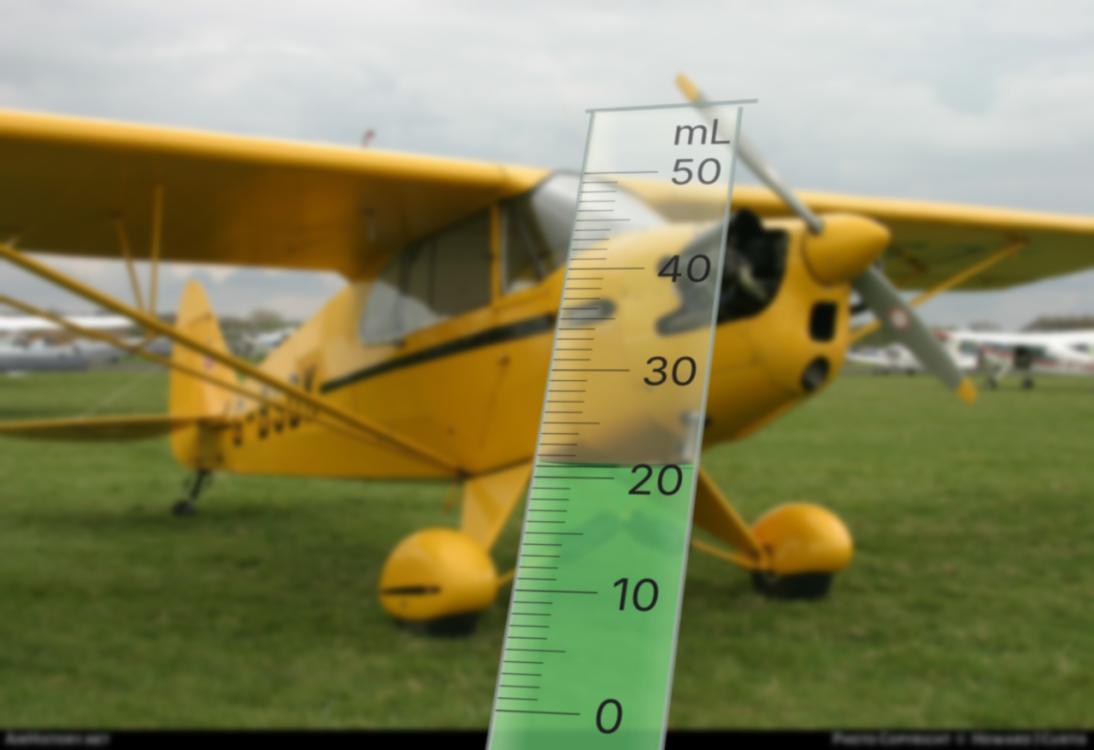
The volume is 21,mL
